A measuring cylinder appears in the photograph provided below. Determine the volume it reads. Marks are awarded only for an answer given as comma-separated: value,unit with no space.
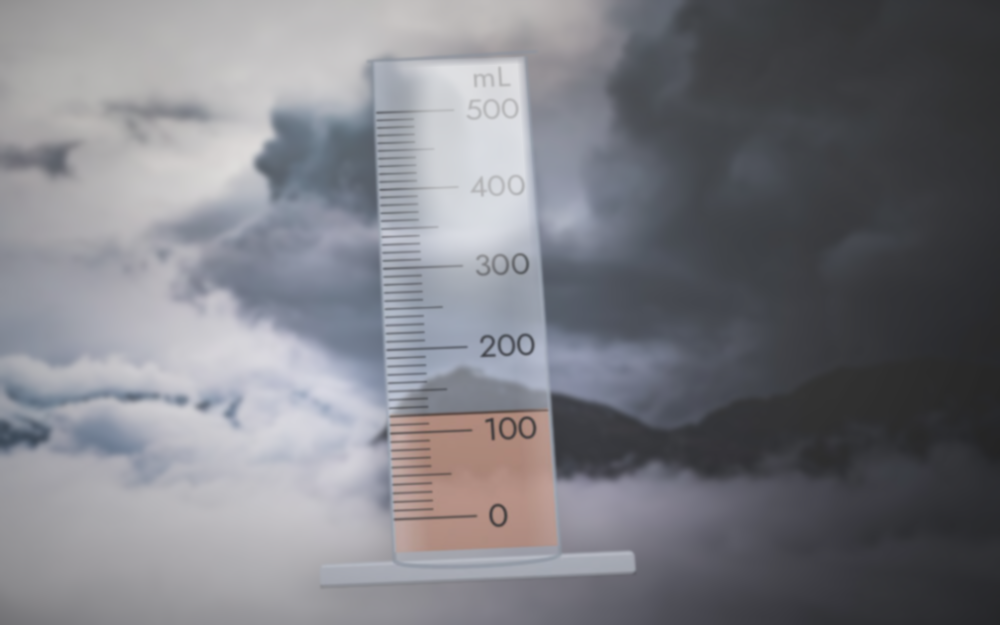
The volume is 120,mL
